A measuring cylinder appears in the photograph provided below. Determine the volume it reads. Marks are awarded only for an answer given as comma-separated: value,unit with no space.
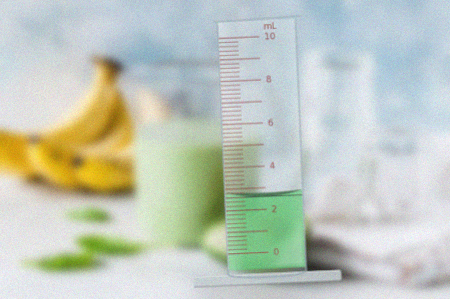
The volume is 2.6,mL
